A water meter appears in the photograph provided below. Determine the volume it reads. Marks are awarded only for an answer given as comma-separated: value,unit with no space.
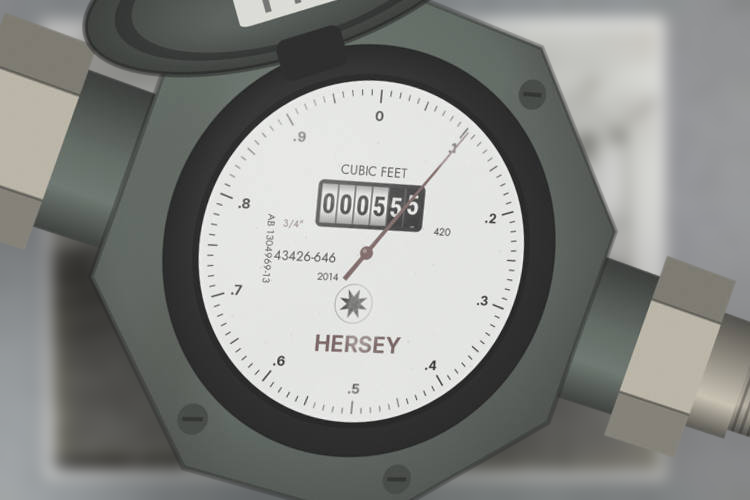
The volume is 555.10,ft³
